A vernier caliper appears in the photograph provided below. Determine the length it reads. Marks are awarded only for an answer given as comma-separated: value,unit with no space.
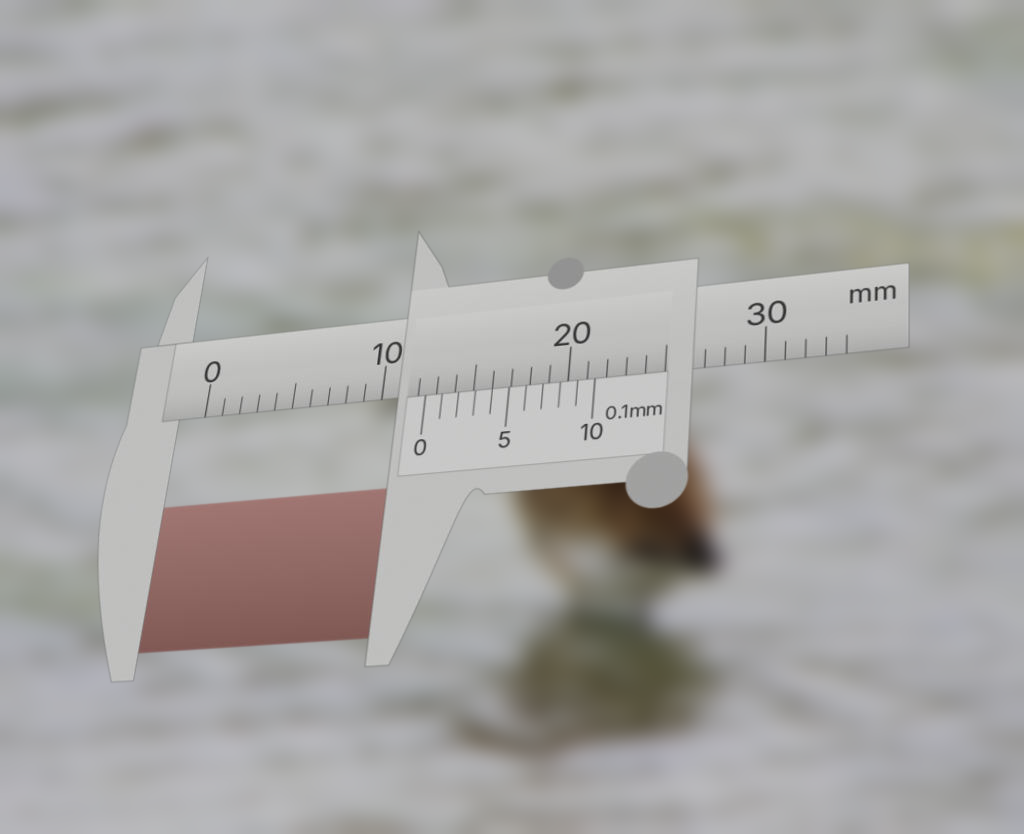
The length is 12.4,mm
